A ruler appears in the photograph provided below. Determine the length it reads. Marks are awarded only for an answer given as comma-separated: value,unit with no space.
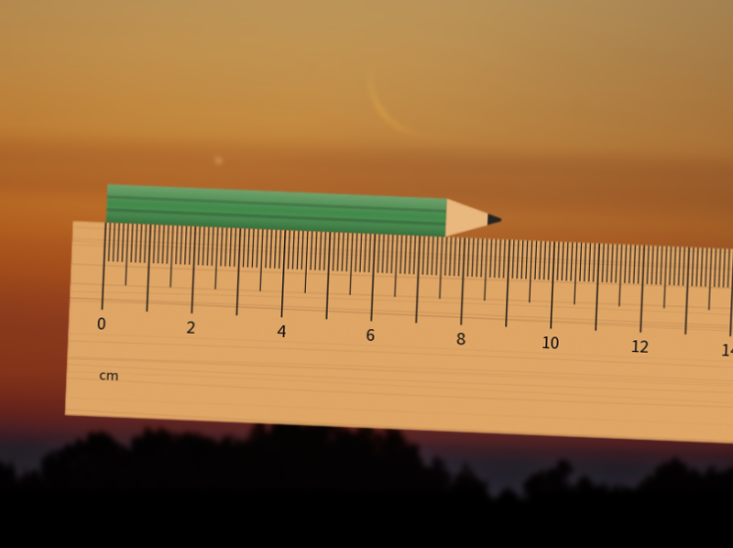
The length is 8.8,cm
